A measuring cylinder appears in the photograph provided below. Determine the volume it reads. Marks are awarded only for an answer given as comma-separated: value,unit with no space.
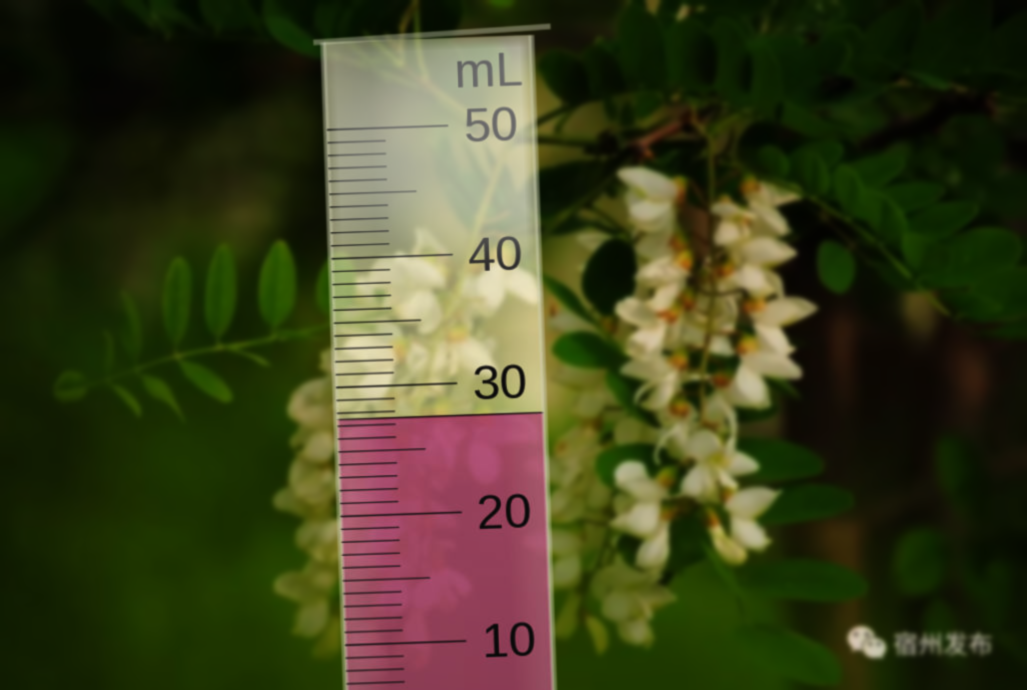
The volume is 27.5,mL
